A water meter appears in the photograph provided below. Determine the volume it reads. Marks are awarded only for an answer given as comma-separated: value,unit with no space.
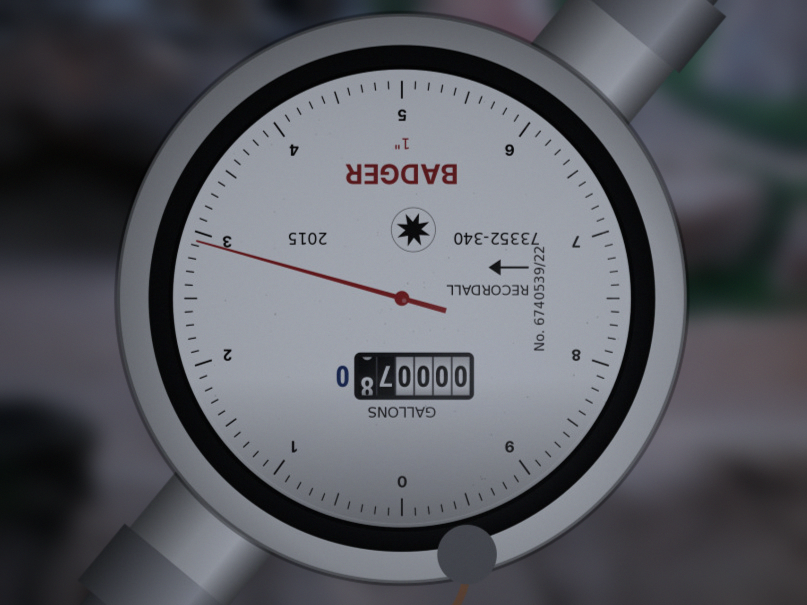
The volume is 782.9,gal
